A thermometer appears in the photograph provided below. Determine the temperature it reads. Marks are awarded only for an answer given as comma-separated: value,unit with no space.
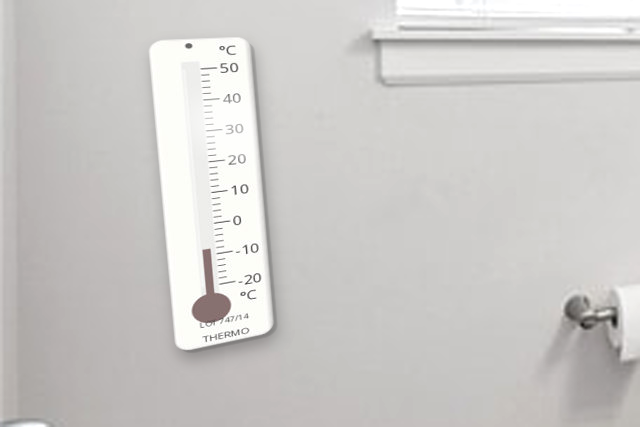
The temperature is -8,°C
